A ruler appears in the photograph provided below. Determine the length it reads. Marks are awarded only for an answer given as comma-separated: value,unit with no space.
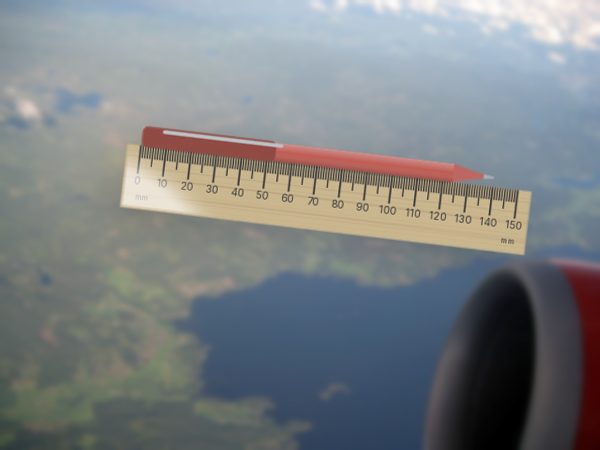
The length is 140,mm
